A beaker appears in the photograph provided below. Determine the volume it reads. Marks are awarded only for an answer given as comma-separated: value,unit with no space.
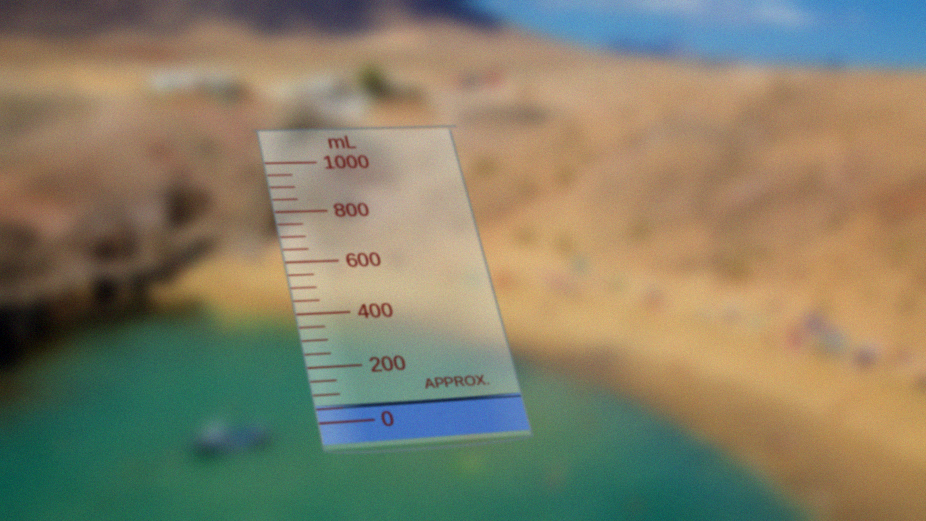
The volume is 50,mL
